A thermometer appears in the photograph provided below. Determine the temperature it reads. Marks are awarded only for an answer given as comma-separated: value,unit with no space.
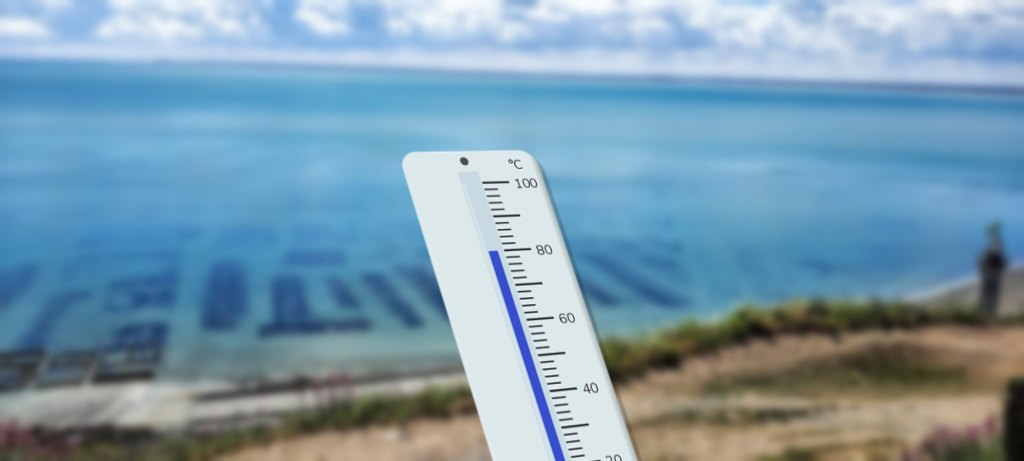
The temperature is 80,°C
